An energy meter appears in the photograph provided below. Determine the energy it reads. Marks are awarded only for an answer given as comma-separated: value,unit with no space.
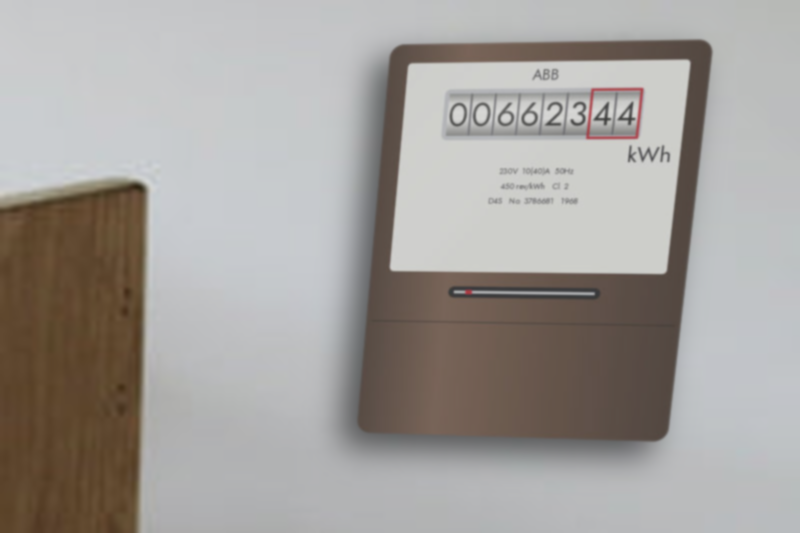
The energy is 6623.44,kWh
